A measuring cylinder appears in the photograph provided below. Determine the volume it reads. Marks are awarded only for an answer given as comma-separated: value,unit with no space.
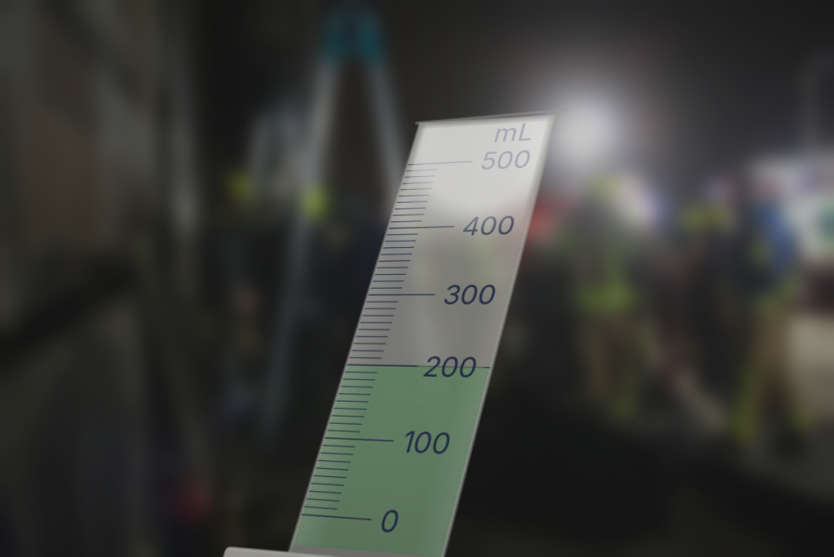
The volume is 200,mL
